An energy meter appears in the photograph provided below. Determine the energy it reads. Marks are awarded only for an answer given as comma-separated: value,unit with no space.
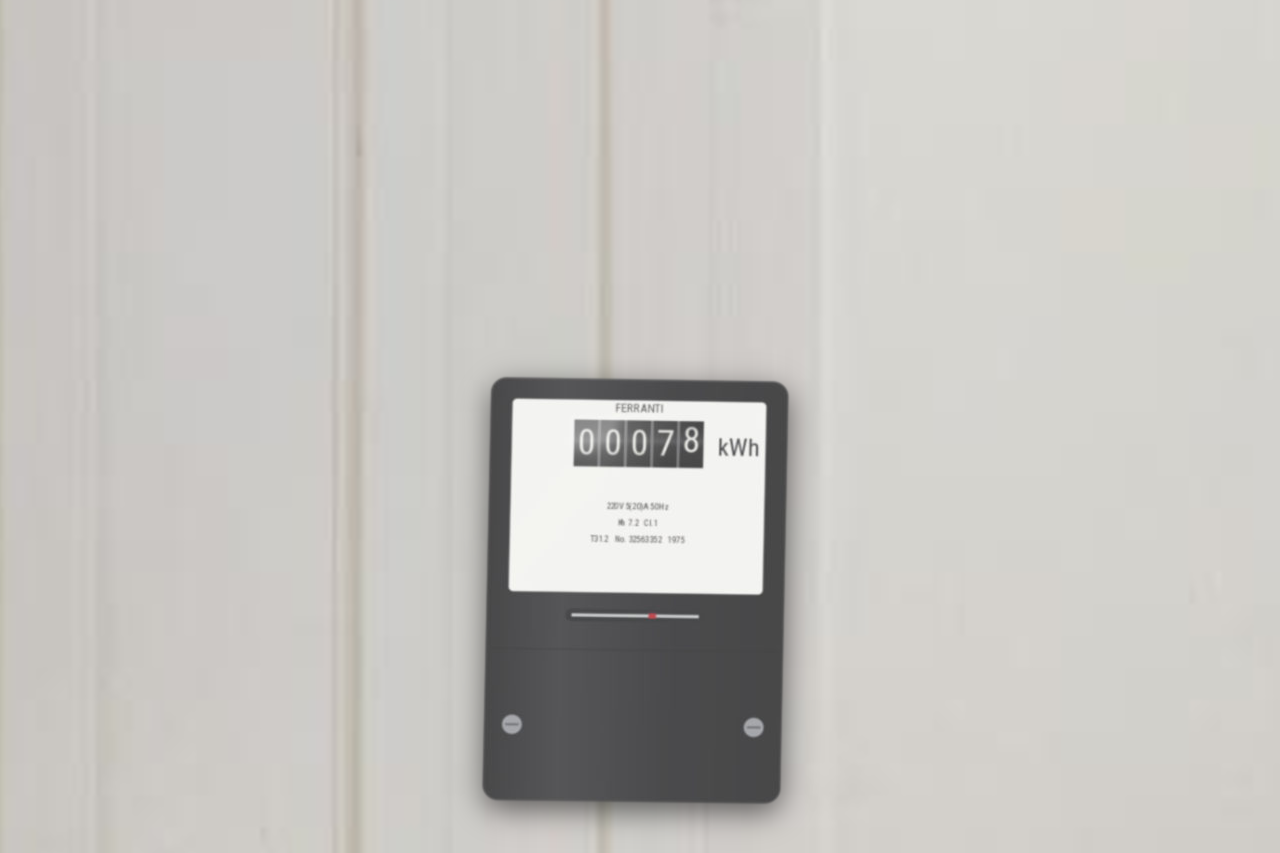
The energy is 78,kWh
